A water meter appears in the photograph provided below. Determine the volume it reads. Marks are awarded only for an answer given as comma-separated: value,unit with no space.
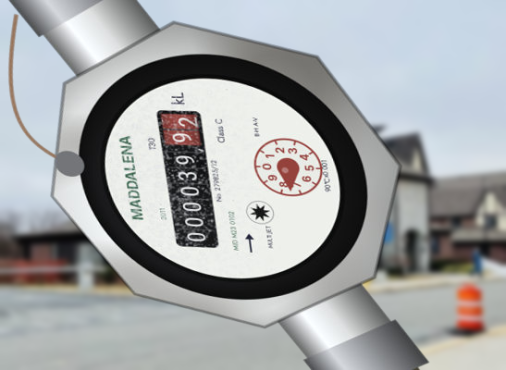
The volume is 39.917,kL
